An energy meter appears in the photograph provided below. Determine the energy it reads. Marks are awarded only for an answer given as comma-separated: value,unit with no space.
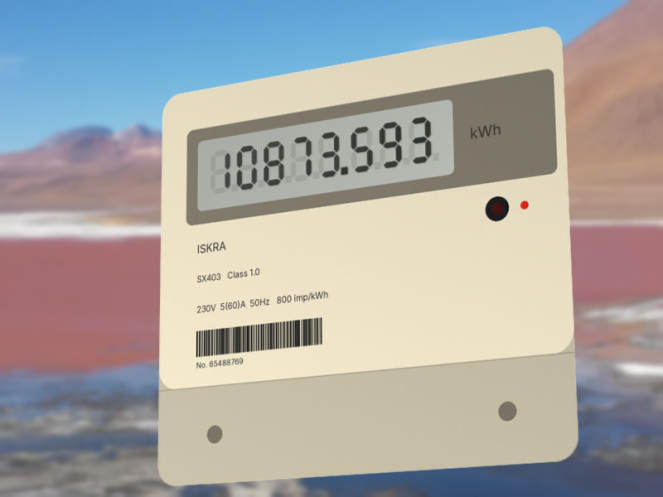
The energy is 10873.593,kWh
